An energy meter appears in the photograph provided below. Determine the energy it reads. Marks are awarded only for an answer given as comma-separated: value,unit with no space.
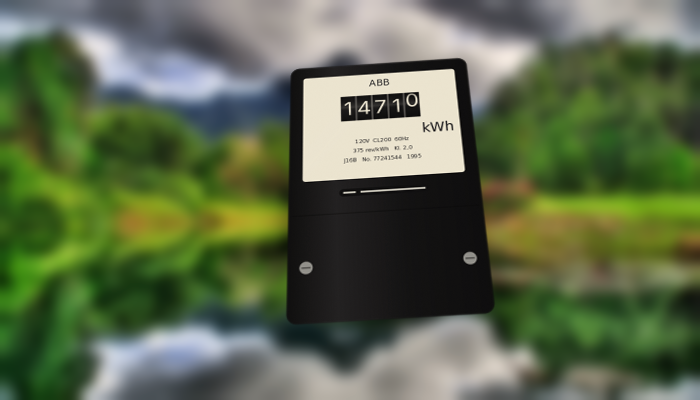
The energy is 14710,kWh
